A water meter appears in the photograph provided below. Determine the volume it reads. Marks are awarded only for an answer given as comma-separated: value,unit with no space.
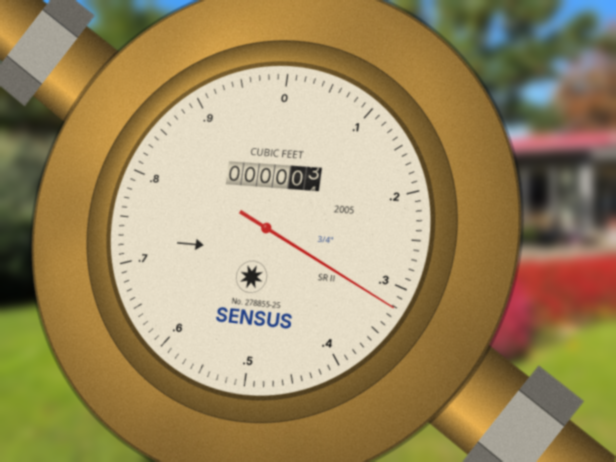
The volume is 3.32,ft³
